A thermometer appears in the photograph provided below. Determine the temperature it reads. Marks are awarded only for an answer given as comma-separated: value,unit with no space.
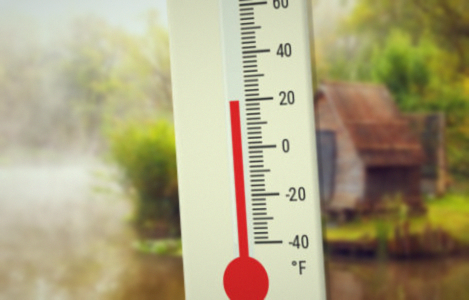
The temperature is 20,°F
